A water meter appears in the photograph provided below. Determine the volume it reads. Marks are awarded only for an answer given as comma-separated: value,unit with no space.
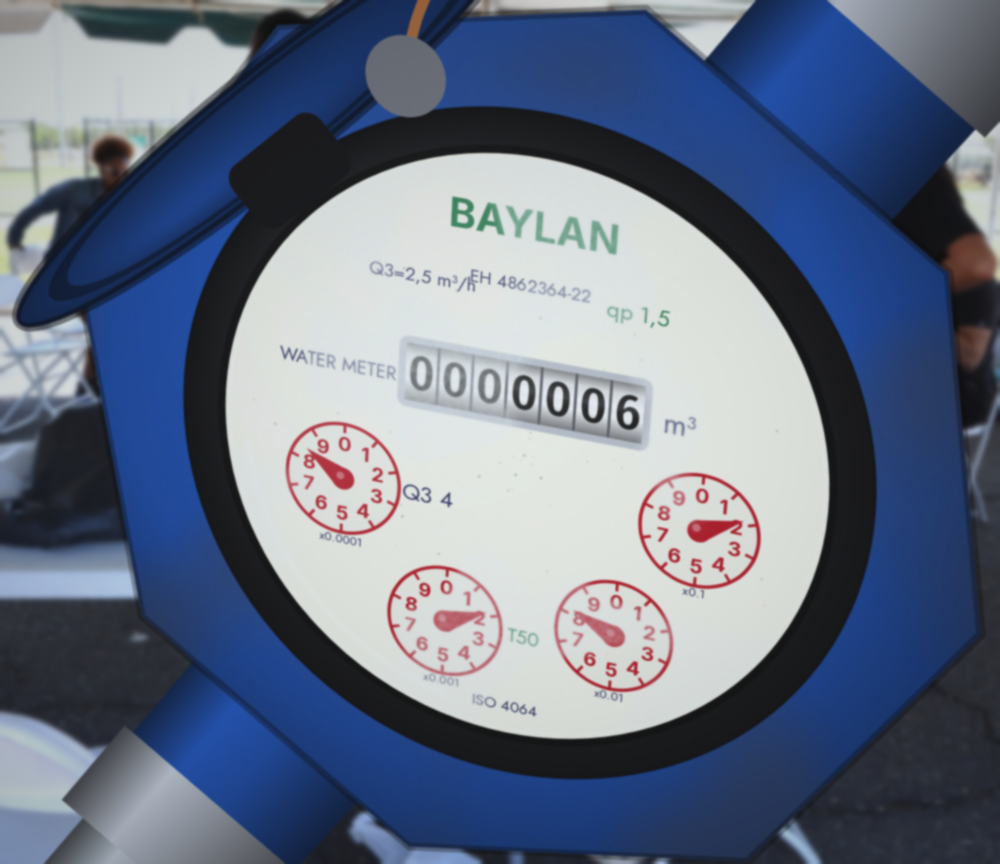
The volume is 6.1818,m³
